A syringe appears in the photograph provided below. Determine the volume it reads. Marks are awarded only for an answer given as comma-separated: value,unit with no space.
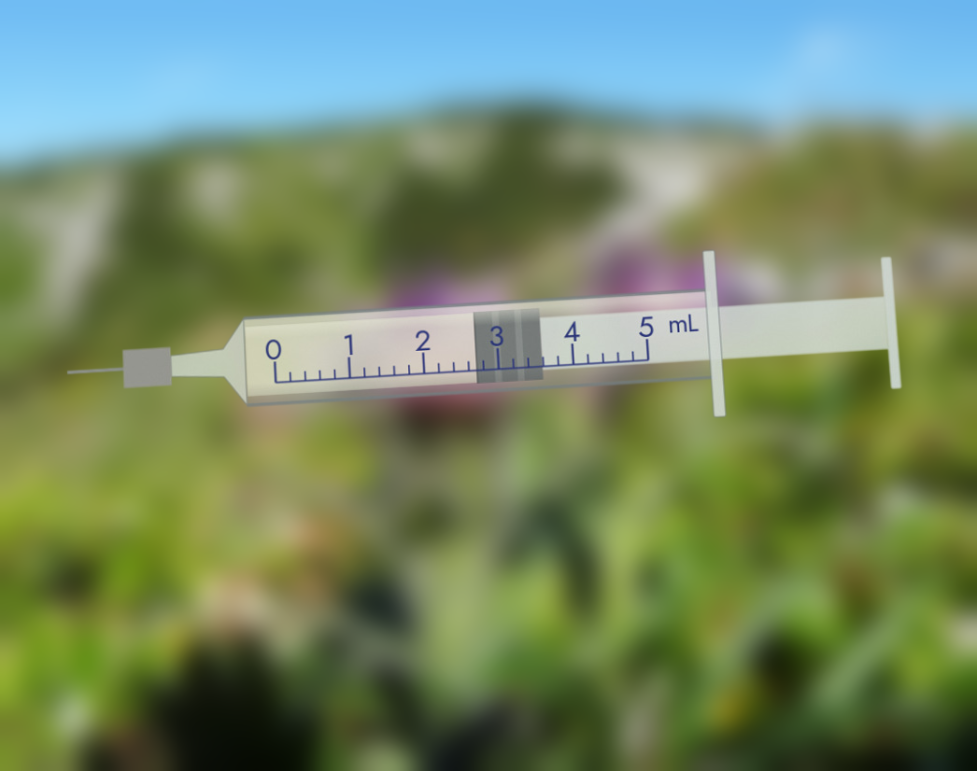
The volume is 2.7,mL
